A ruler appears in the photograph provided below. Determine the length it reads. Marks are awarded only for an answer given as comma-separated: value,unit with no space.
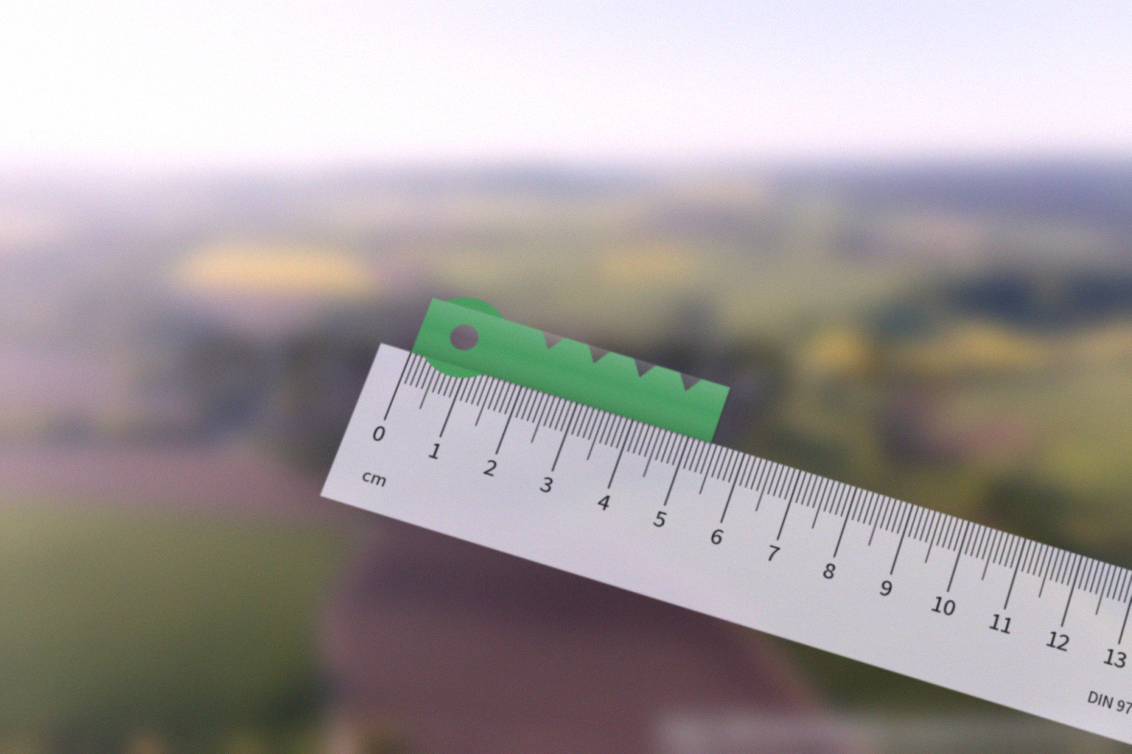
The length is 5.4,cm
